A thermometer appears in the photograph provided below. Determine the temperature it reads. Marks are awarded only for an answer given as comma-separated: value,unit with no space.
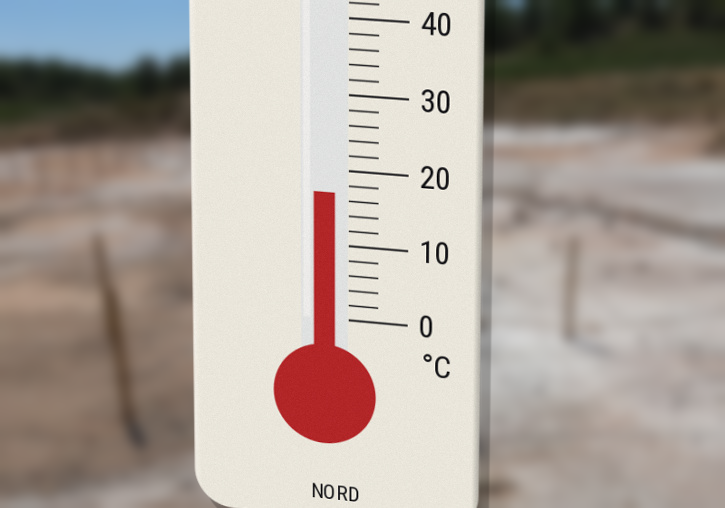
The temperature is 17,°C
